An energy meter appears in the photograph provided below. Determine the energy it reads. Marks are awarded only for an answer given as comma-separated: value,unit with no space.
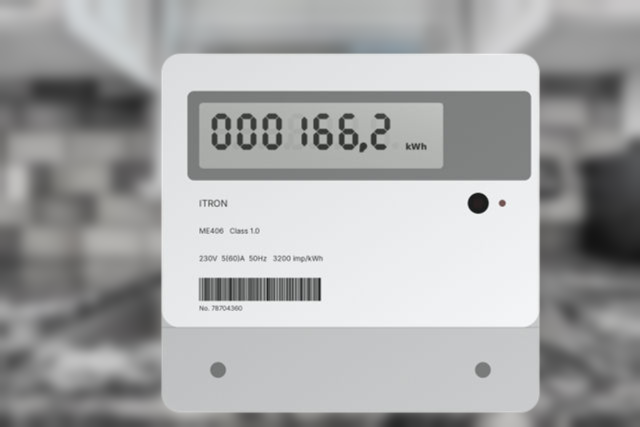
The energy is 166.2,kWh
